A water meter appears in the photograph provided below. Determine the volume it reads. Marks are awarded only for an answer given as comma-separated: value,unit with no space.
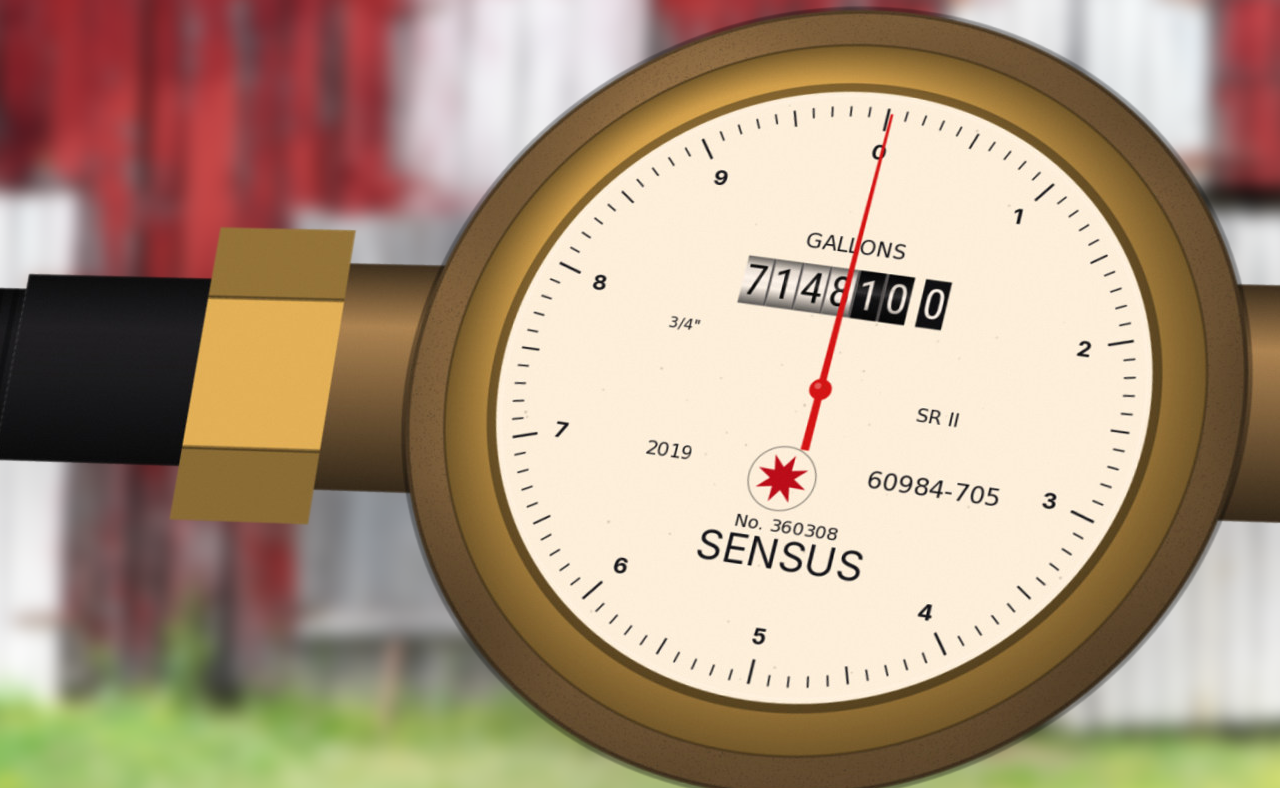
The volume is 7148100.0,gal
